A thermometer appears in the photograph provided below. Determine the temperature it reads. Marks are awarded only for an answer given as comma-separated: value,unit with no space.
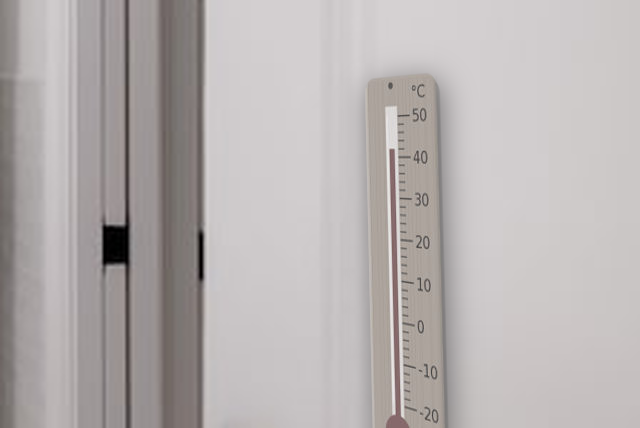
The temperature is 42,°C
